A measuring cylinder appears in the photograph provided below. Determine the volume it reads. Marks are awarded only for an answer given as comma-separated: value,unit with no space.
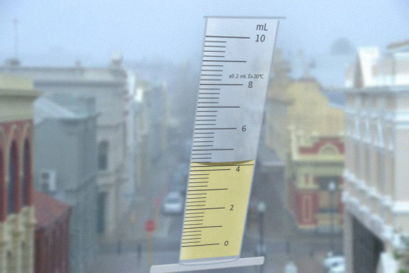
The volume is 4.2,mL
